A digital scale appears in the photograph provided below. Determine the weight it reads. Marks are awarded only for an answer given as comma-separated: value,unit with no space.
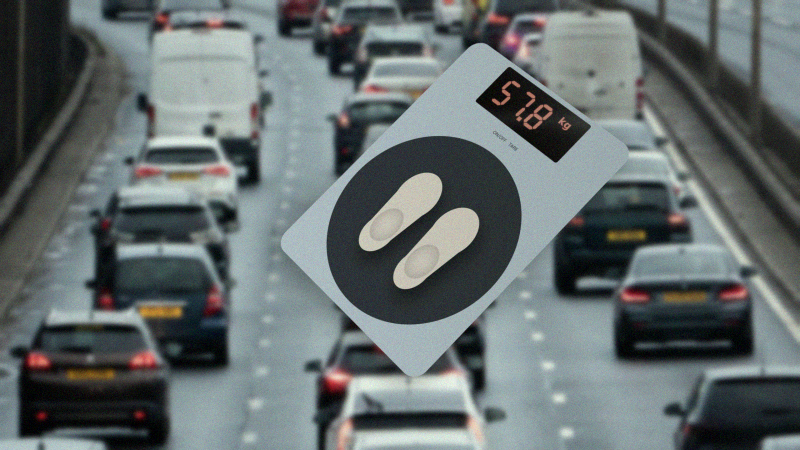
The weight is 57.8,kg
